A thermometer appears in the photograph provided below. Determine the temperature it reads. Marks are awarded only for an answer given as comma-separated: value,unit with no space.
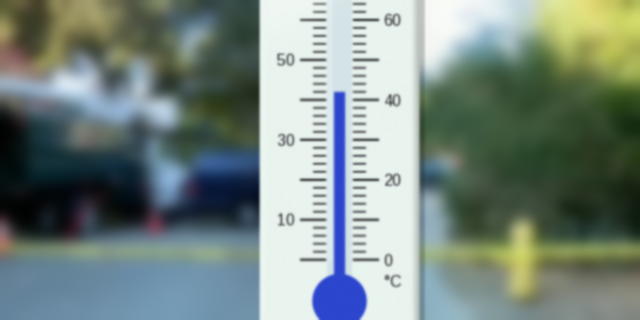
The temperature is 42,°C
